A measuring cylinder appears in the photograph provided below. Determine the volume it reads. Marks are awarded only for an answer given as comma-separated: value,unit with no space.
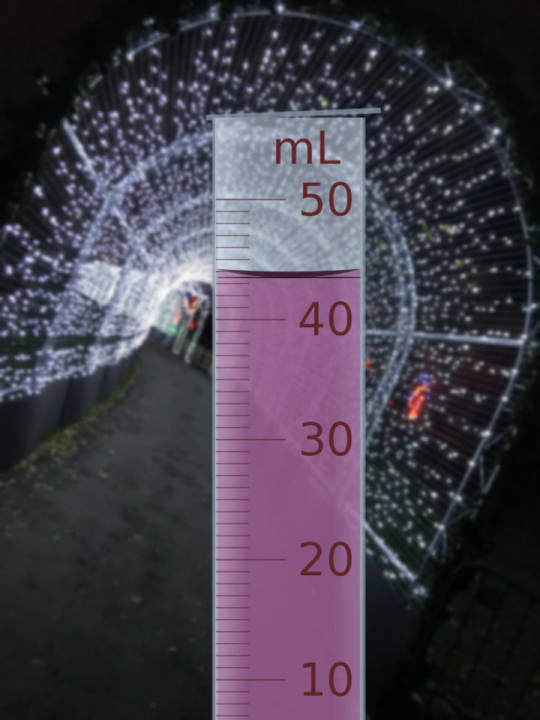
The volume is 43.5,mL
